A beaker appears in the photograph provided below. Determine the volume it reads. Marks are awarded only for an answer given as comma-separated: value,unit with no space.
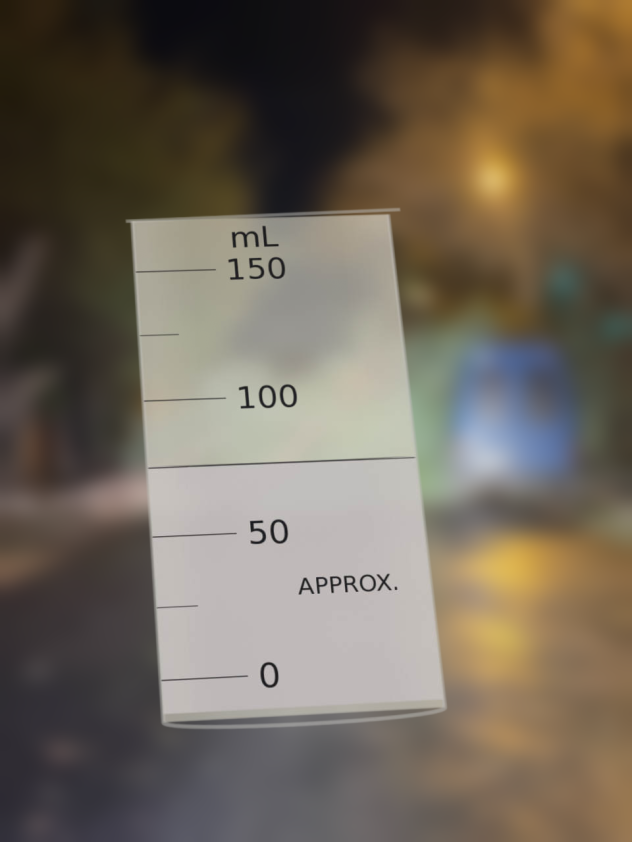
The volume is 75,mL
